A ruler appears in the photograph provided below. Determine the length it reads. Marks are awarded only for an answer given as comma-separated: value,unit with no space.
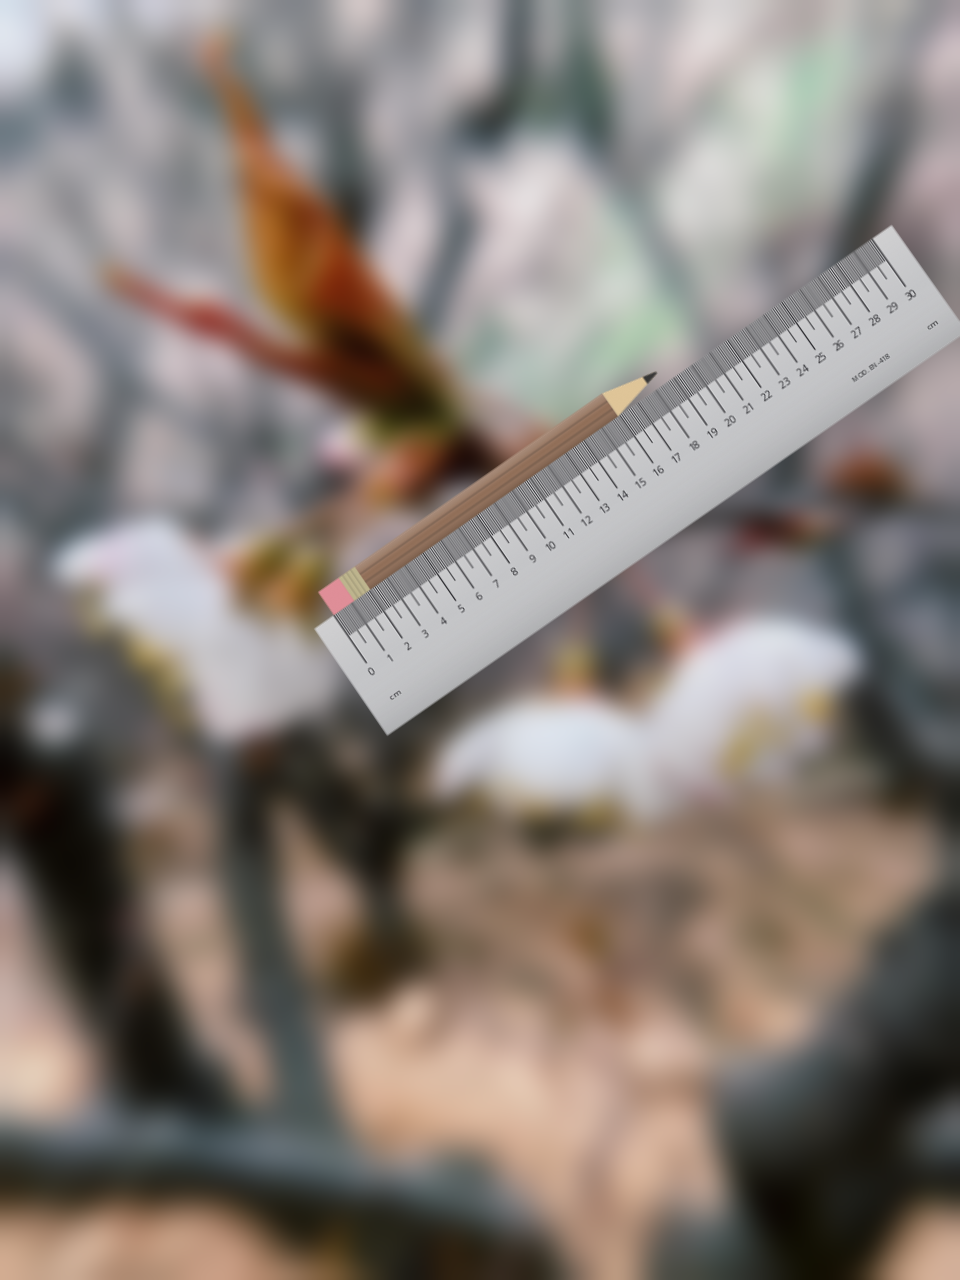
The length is 18.5,cm
